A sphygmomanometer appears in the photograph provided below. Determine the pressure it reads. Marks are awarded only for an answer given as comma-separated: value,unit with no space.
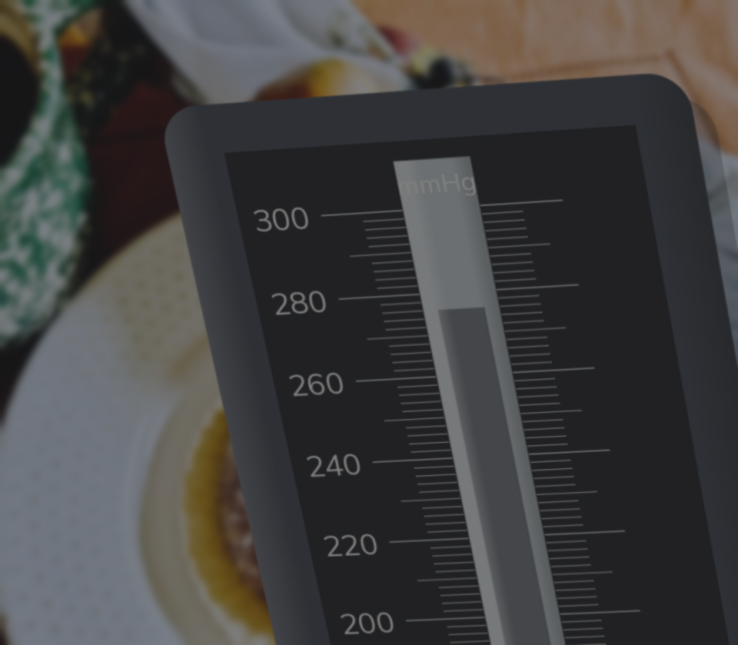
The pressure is 276,mmHg
